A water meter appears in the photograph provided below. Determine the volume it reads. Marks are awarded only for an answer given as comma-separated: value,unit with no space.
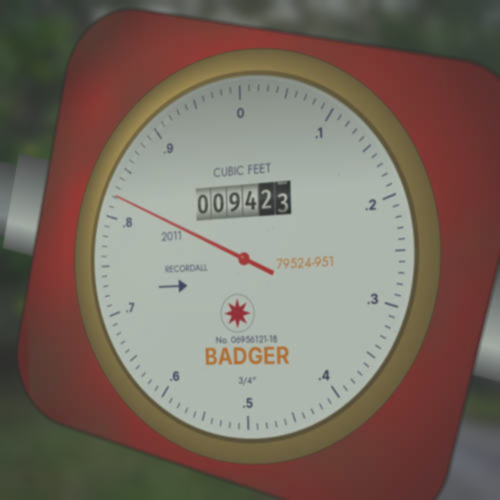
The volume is 9422.82,ft³
